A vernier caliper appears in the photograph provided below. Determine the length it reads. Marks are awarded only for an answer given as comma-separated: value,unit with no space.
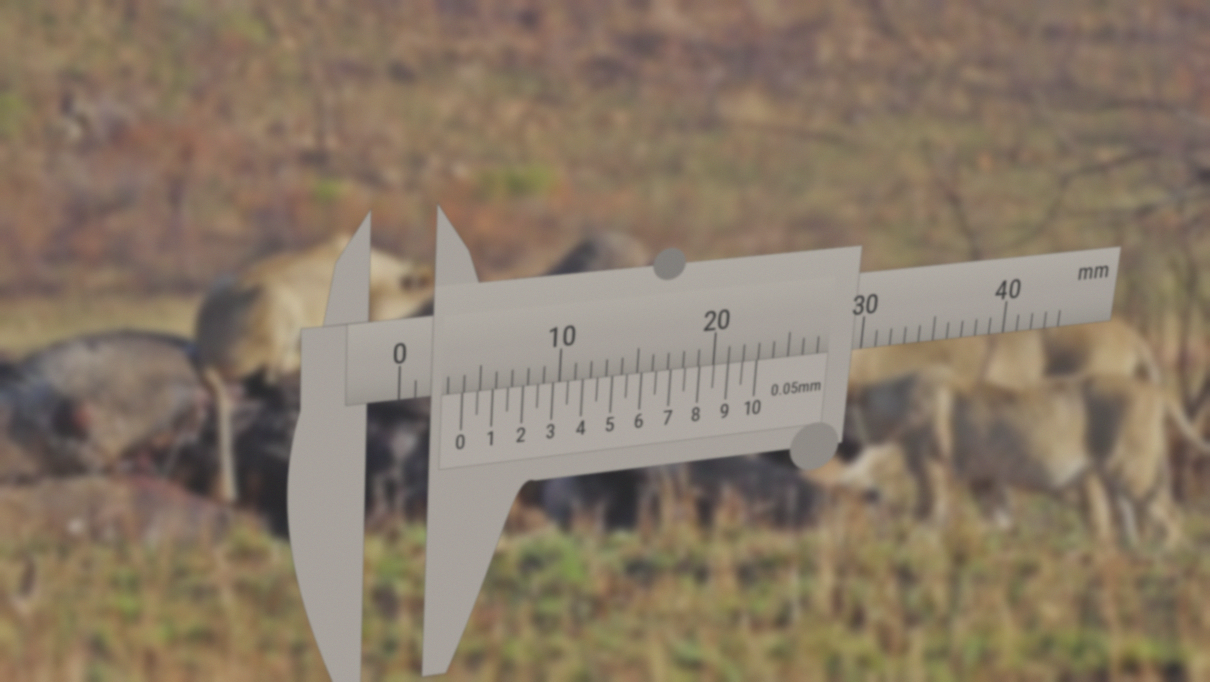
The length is 3.9,mm
